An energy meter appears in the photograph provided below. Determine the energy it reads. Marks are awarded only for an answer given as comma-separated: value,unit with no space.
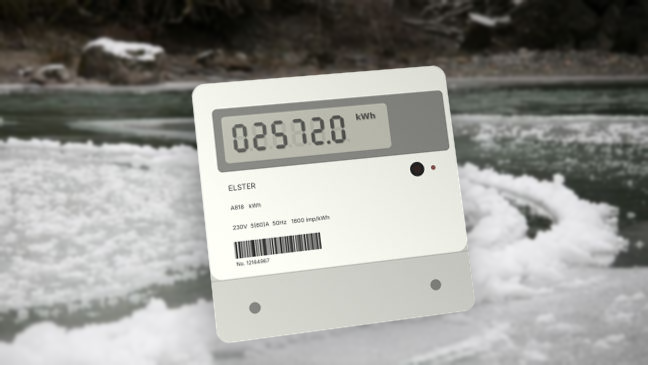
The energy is 2572.0,kWh
